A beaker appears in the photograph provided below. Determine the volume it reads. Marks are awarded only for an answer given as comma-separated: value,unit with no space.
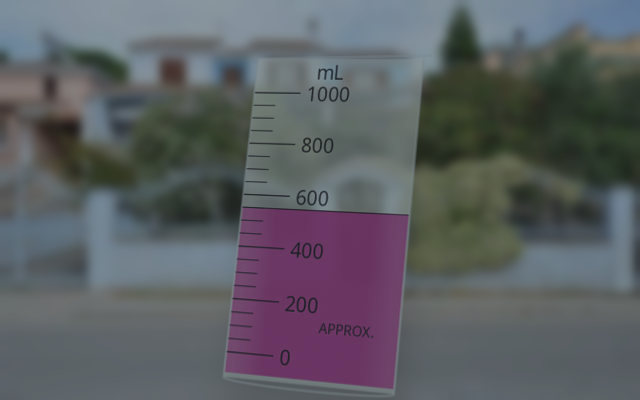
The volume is 550,mL
